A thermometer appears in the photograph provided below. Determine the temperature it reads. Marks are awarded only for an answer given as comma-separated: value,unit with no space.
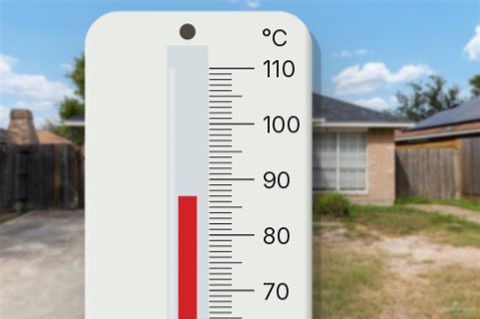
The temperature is 87,°C
